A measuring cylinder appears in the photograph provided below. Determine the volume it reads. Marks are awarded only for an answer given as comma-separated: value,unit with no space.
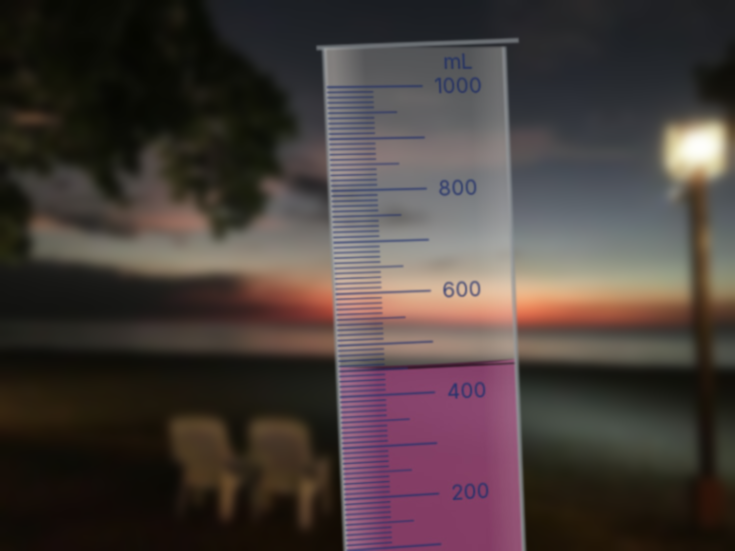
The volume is 450,mL
